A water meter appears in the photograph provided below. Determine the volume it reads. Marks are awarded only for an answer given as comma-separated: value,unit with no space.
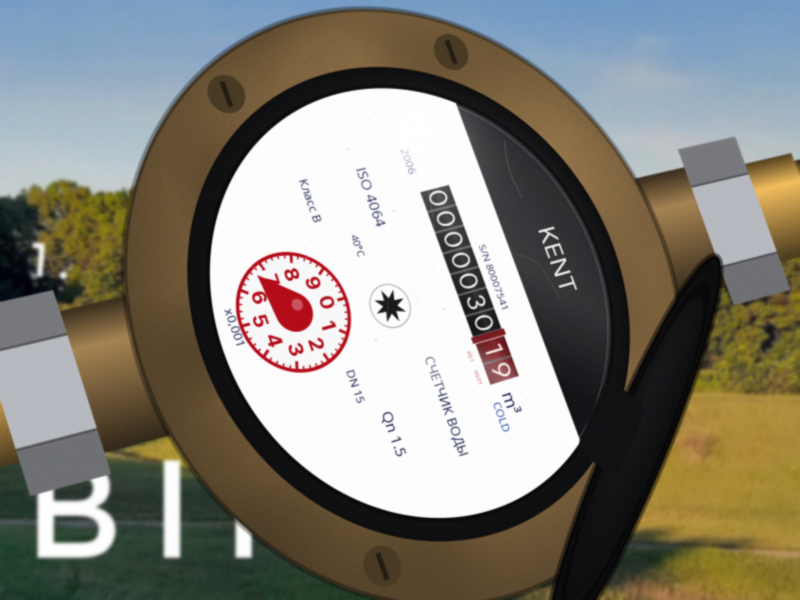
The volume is 30.196,m³
